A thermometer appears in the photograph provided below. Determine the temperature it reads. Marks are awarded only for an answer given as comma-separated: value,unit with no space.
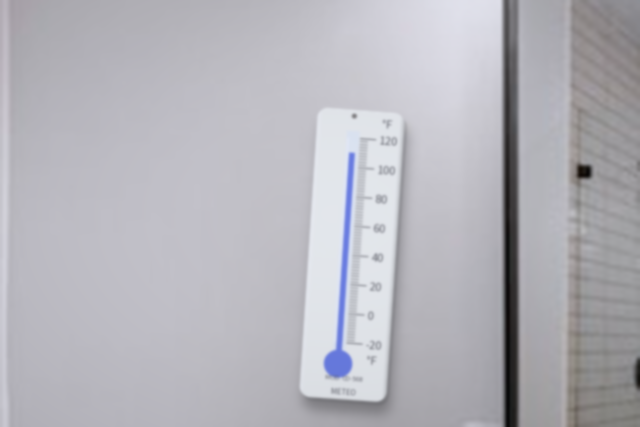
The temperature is 110,°F
